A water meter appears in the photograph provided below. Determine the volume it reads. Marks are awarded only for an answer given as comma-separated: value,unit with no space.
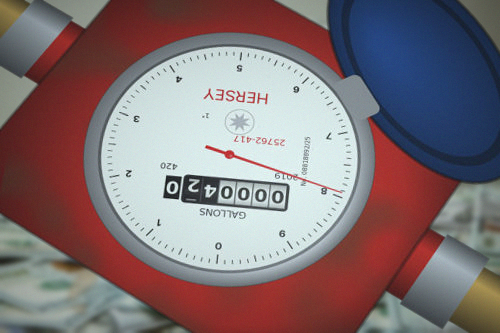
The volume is 417.9,gal
